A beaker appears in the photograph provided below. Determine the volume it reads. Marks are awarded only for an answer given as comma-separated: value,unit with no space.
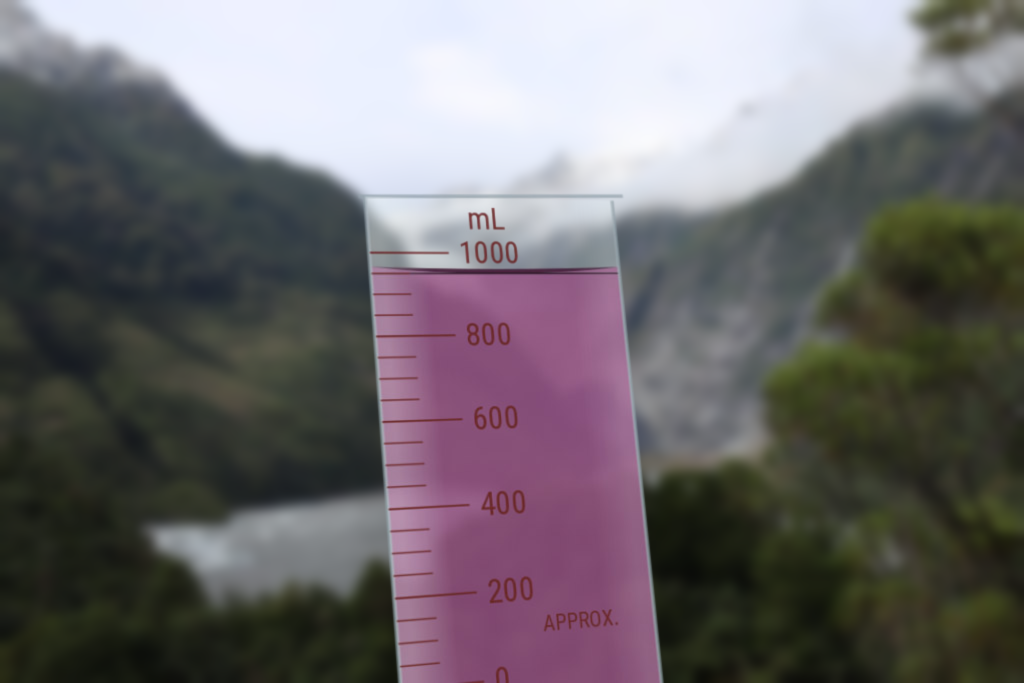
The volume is 950,mL
